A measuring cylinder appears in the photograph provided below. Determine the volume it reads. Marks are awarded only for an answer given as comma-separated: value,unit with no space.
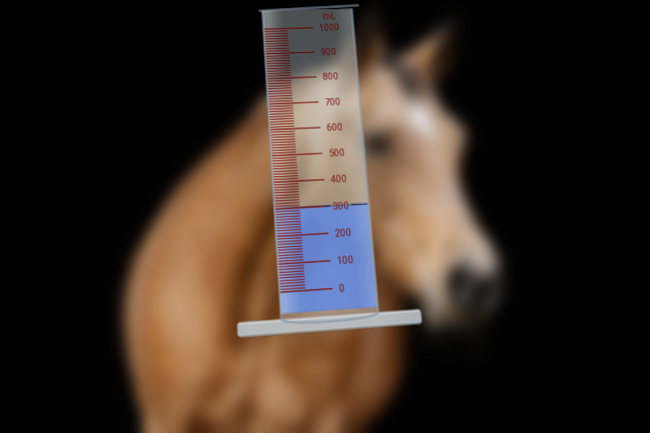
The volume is 300,mL
